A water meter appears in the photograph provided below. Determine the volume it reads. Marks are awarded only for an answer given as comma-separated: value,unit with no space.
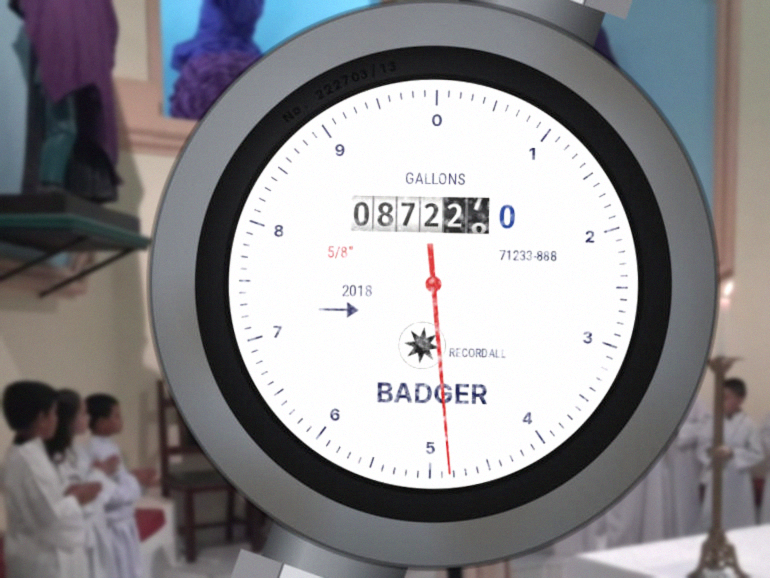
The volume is 872274.8,gal
